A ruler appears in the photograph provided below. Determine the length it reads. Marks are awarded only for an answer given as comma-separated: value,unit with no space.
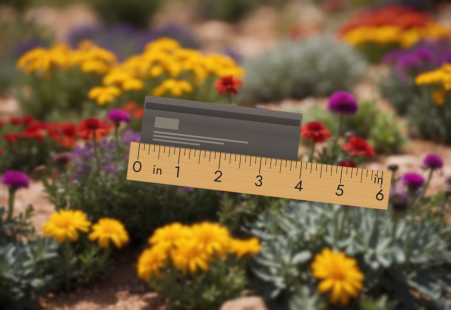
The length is 3.875,in
